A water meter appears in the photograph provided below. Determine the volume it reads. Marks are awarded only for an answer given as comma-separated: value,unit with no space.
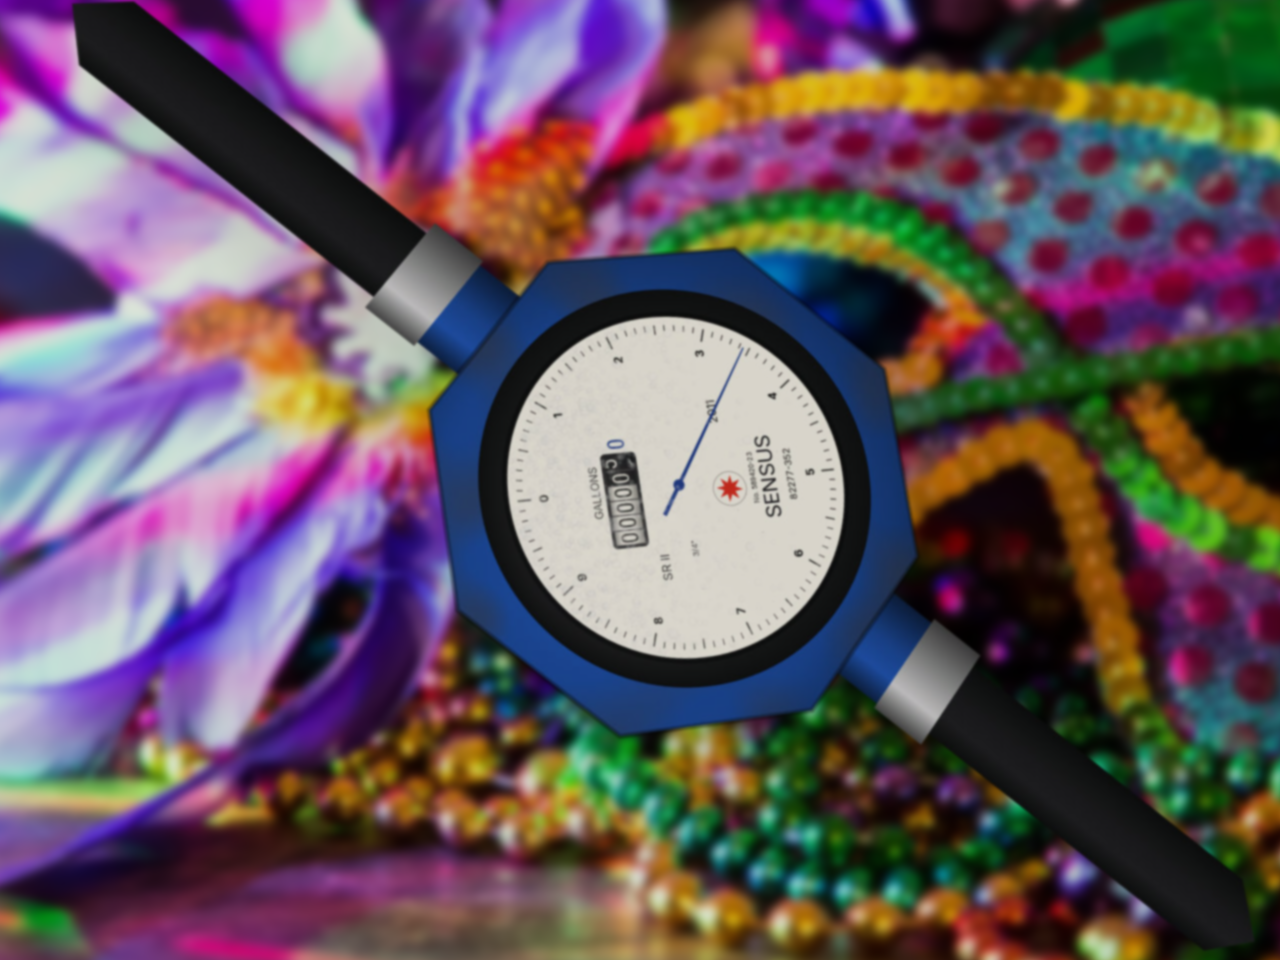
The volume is 53.4,gal
